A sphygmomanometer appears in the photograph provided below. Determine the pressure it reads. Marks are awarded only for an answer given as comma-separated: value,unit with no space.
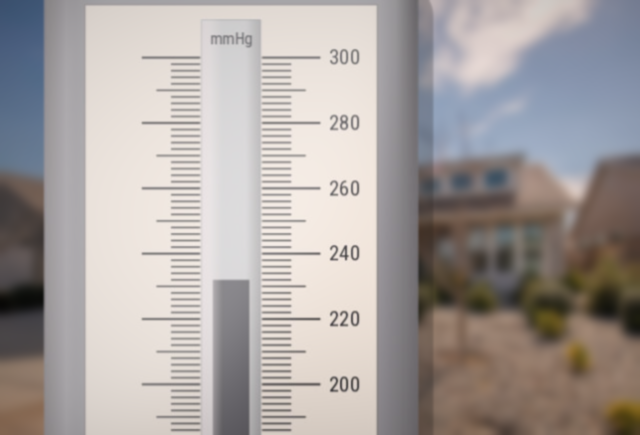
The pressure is 232,mmHg
